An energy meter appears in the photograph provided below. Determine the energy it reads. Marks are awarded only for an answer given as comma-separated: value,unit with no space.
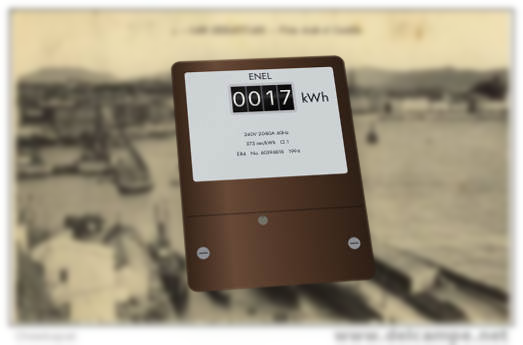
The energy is 17,kWh
